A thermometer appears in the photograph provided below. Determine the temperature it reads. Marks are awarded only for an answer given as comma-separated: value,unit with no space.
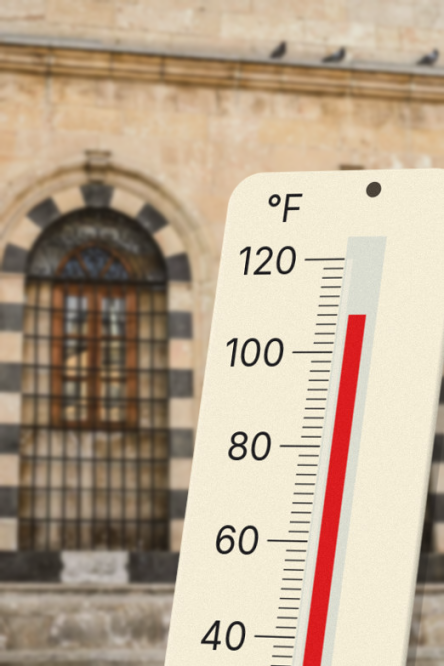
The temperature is 108,°F
